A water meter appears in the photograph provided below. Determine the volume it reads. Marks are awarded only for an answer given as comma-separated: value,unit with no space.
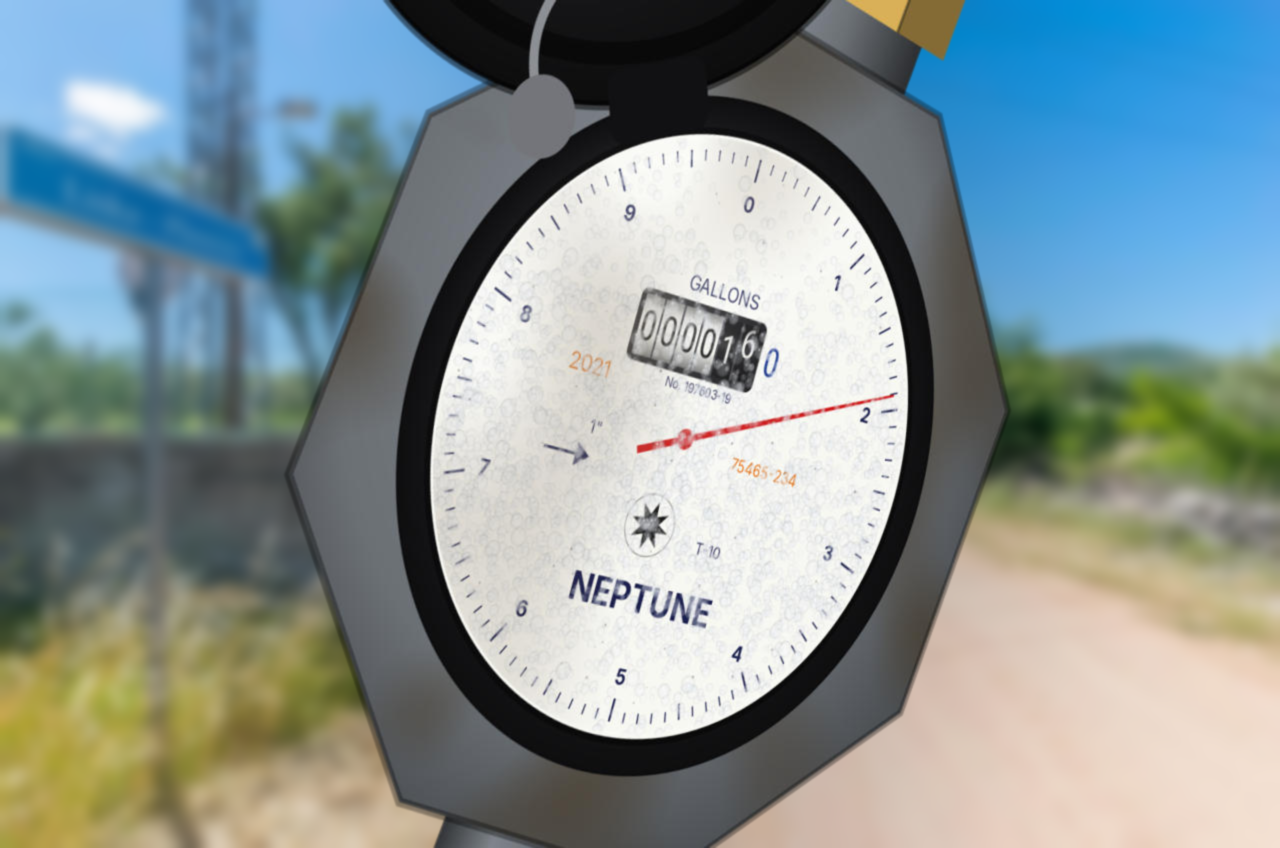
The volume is 161.9,gal
